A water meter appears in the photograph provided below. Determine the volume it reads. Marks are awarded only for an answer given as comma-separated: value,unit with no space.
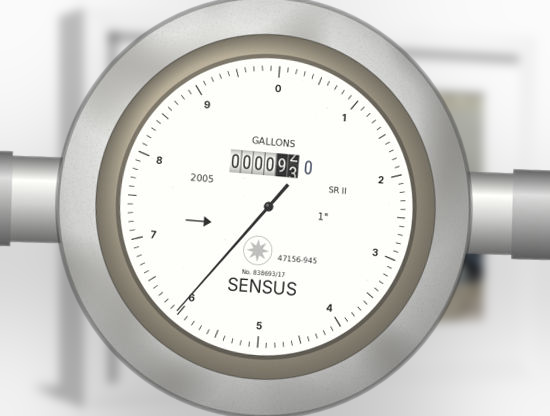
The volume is 926.0,gal
